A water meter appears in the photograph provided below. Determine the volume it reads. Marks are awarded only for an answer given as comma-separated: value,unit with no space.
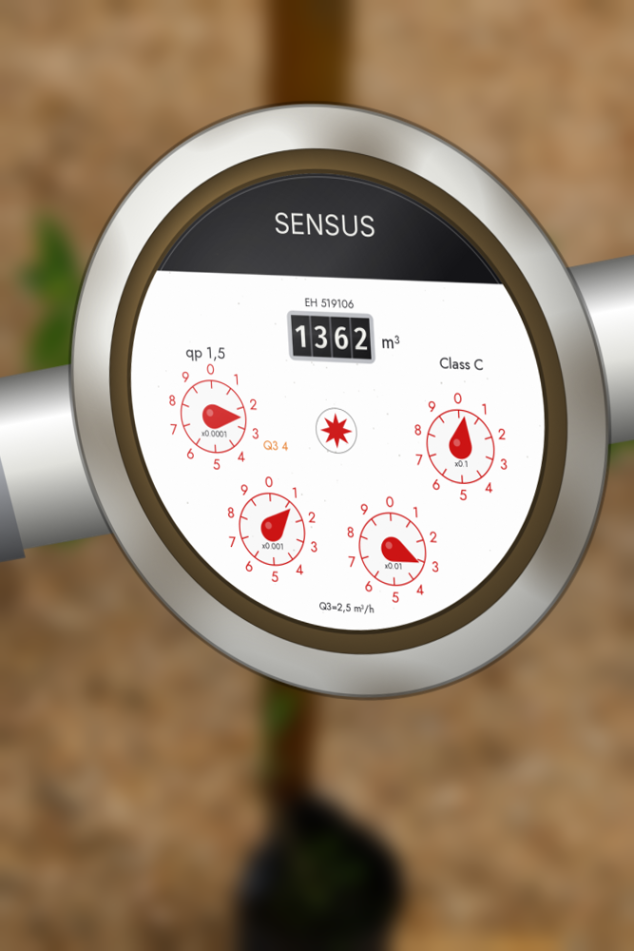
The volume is 1362.0312,m³
